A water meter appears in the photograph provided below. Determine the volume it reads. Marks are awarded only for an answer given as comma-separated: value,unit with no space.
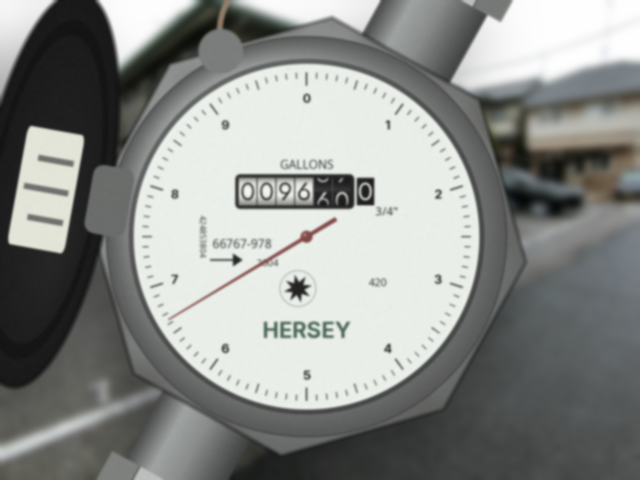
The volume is 96596.6,gal
